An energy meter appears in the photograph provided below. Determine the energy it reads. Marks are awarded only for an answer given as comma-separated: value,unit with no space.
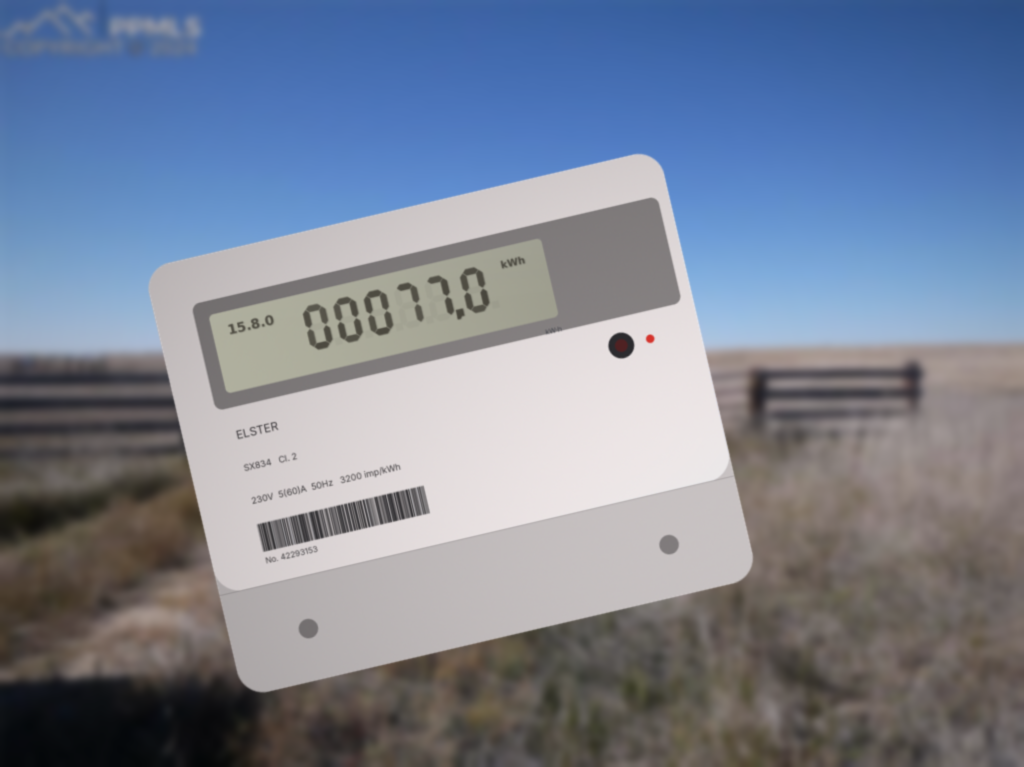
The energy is 77.0,kWh
